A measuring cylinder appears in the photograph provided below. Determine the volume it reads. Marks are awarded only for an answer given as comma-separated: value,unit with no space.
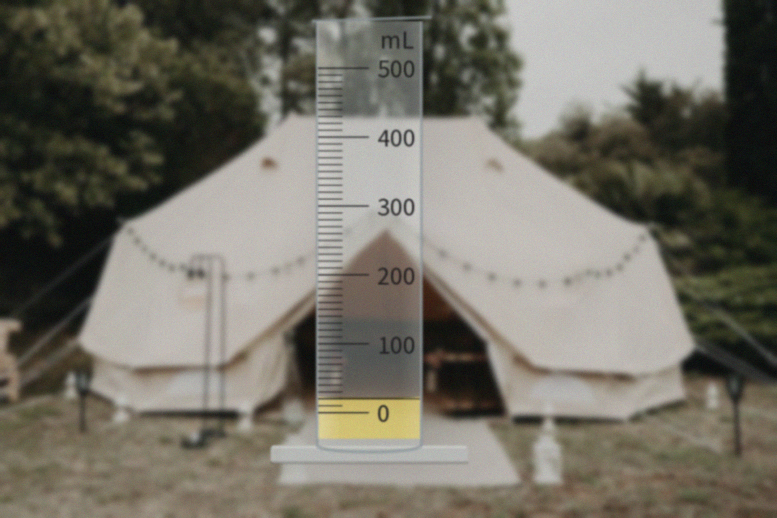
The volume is 20,mL
